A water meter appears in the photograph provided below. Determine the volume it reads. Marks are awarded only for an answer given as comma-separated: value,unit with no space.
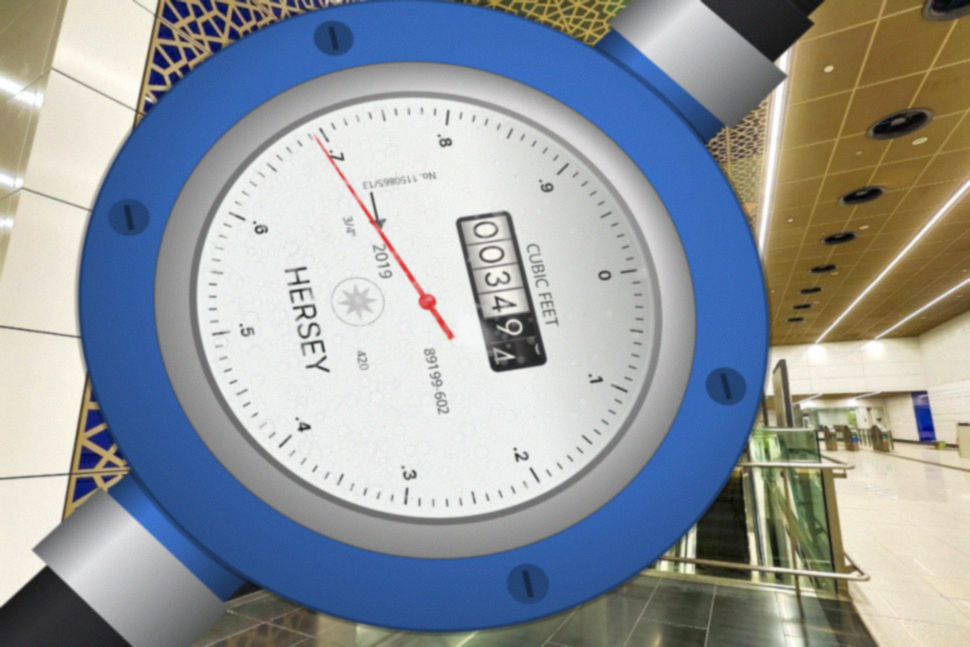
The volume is 3493.69,ft³
